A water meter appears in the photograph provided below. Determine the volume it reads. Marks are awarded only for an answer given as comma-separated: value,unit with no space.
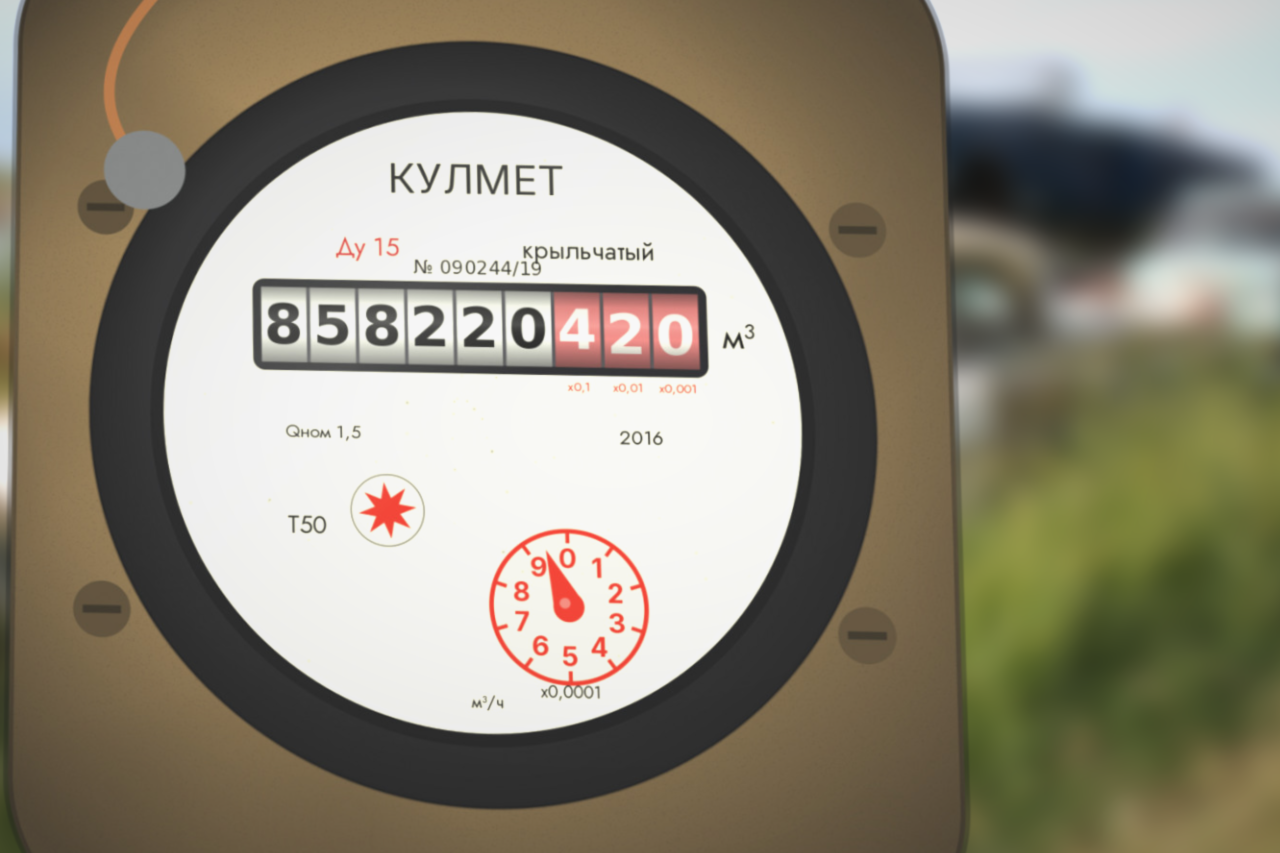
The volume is 858220.4199,m³
